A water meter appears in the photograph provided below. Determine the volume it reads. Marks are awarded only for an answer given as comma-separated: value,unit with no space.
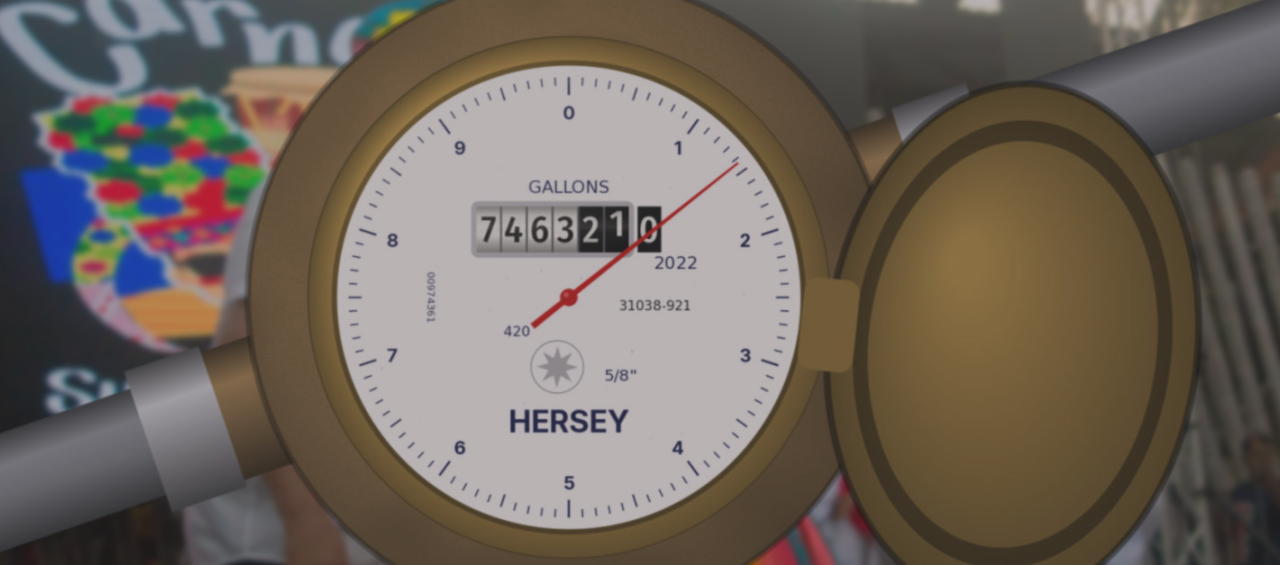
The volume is 7463211.4,gal
